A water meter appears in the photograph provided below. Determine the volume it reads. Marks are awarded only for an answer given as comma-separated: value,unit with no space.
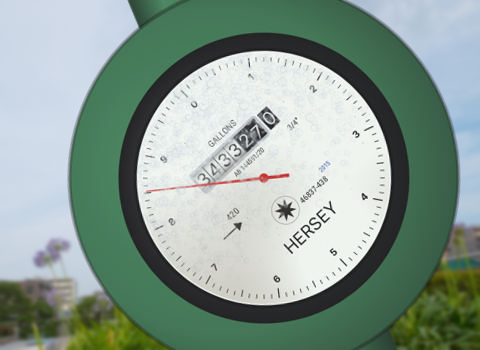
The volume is 3433268.5,gal
